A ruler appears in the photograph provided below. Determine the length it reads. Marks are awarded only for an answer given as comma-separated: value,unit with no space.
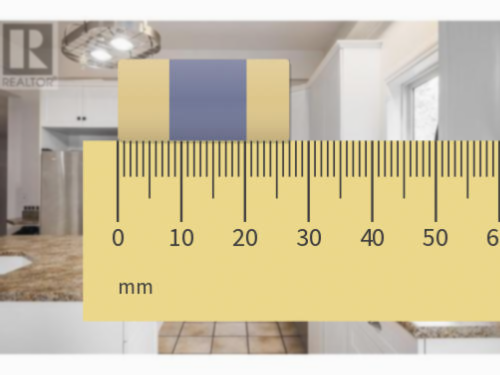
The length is 27,mm
